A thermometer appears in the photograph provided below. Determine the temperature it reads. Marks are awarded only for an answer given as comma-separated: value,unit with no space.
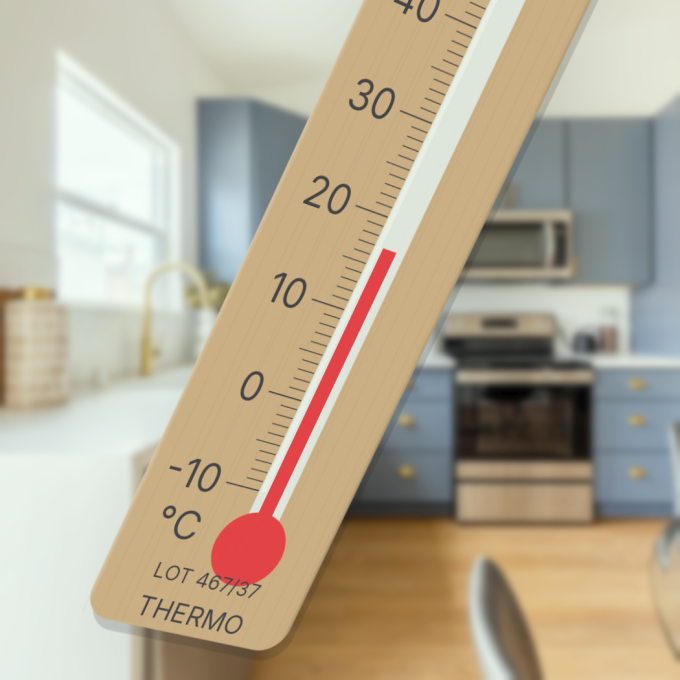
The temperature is 17,°C
